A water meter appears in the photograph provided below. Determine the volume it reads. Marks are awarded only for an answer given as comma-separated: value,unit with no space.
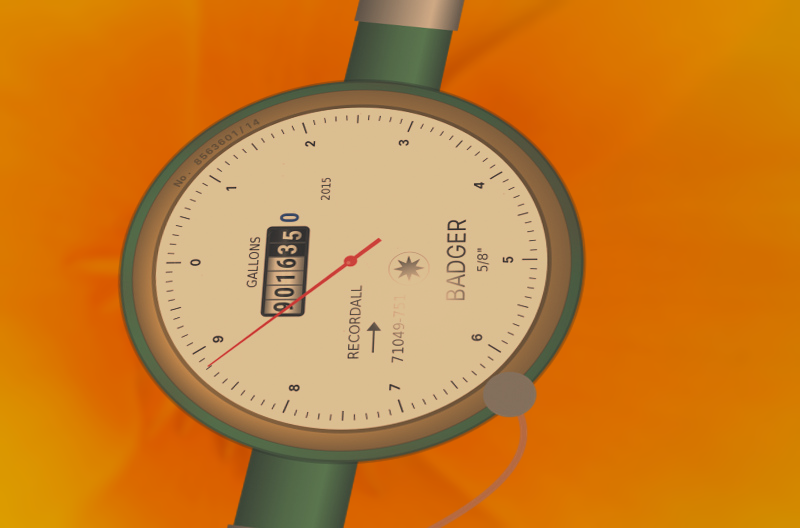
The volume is 9016348.8,gal
